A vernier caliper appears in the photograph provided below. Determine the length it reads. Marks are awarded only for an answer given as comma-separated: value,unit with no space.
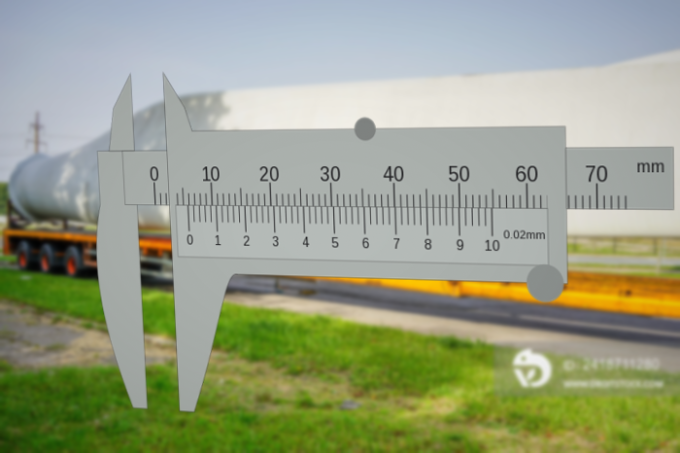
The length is 5.8,mm
